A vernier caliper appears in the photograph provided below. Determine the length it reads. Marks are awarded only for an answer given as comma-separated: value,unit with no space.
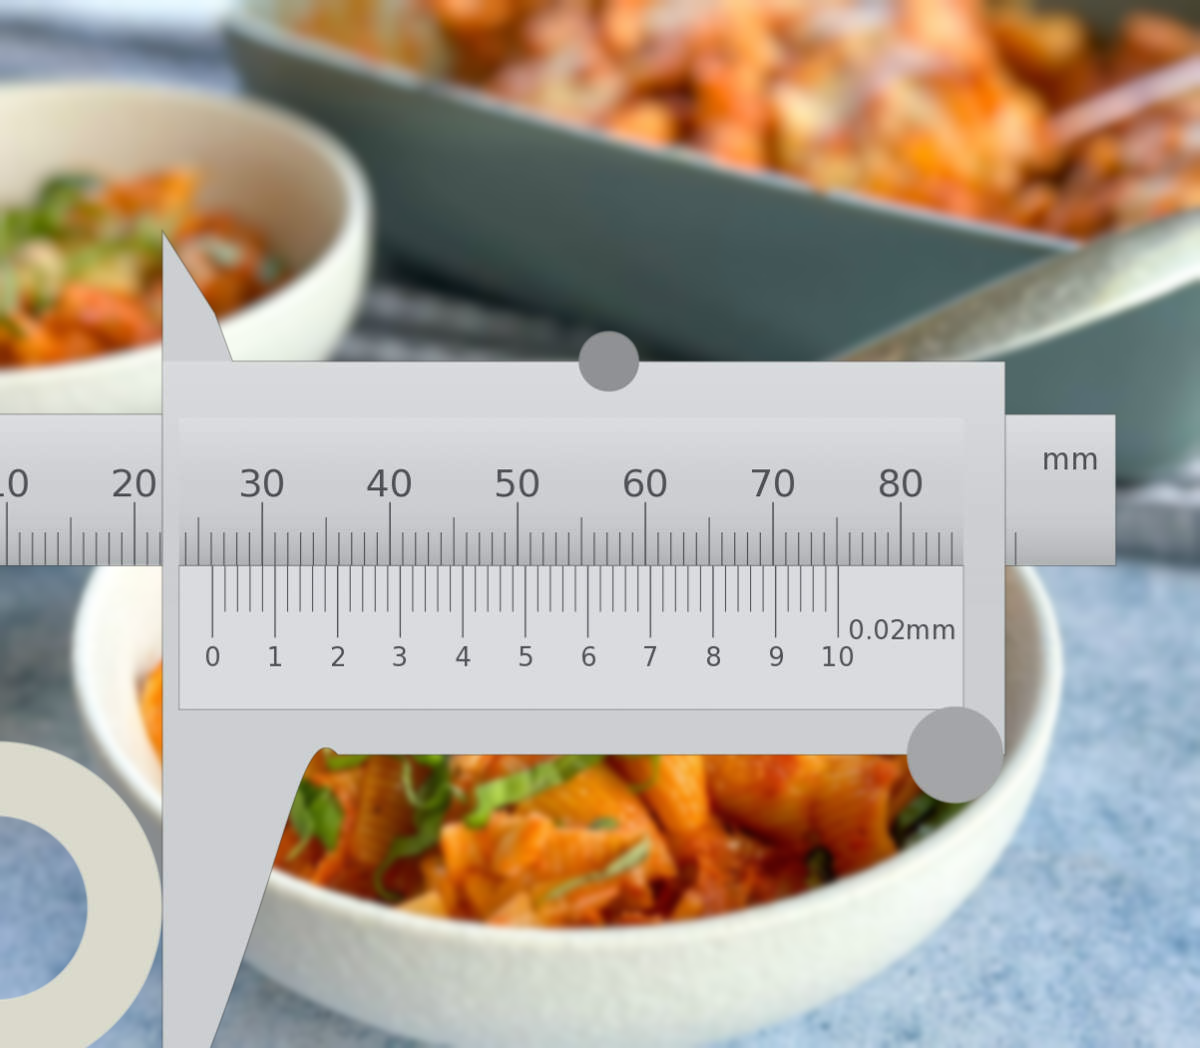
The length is 26.1,mm
